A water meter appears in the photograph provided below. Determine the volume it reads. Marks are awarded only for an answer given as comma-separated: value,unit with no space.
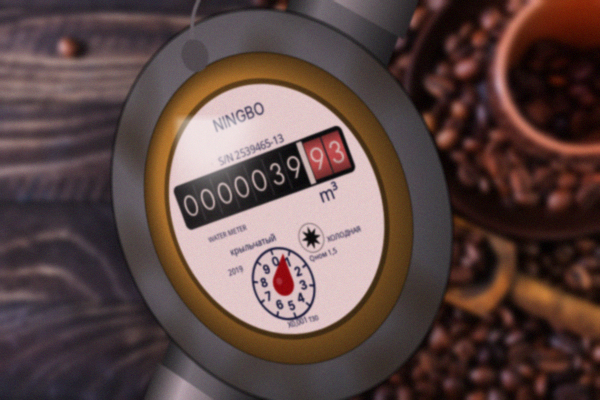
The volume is 39.930,m³
